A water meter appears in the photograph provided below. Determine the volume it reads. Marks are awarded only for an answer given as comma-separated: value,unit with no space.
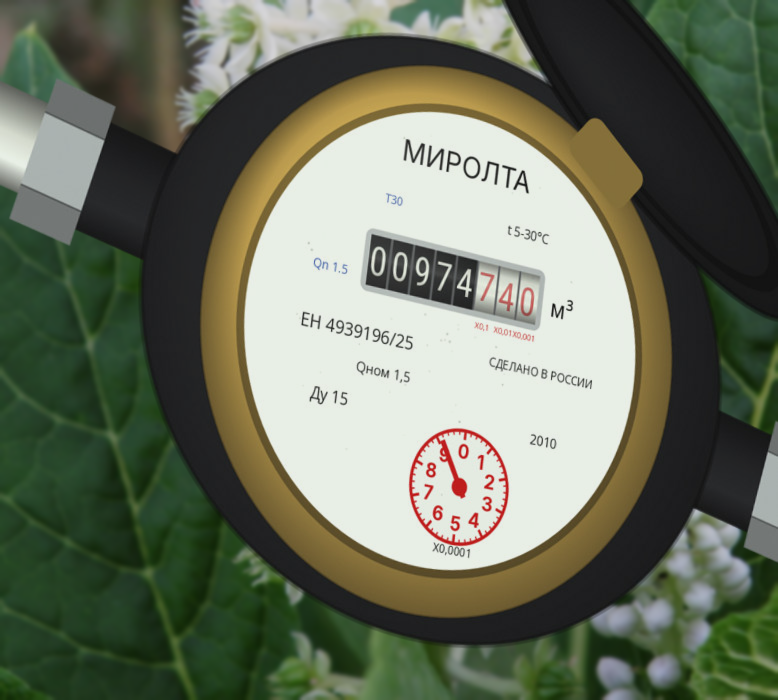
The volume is 974.7399,m³
